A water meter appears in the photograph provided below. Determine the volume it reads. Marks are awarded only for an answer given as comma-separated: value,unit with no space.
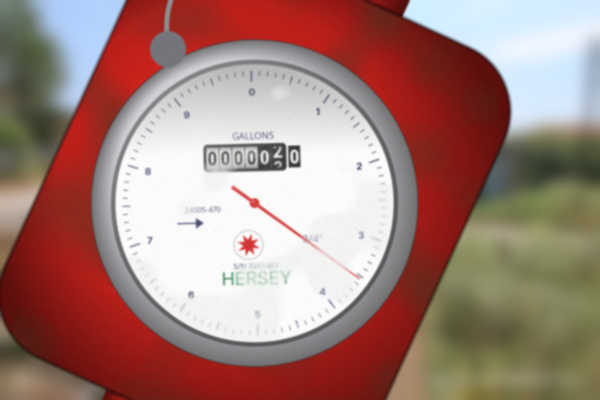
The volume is 23.5,gal
